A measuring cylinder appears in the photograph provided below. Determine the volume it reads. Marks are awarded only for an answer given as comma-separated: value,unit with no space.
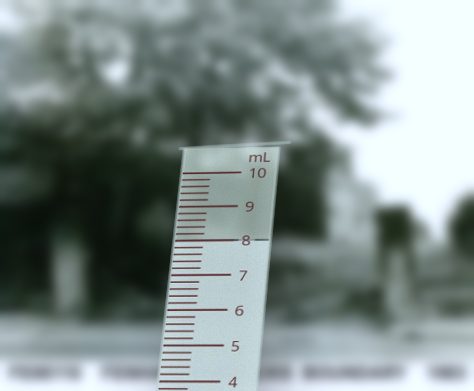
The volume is 8,mL
